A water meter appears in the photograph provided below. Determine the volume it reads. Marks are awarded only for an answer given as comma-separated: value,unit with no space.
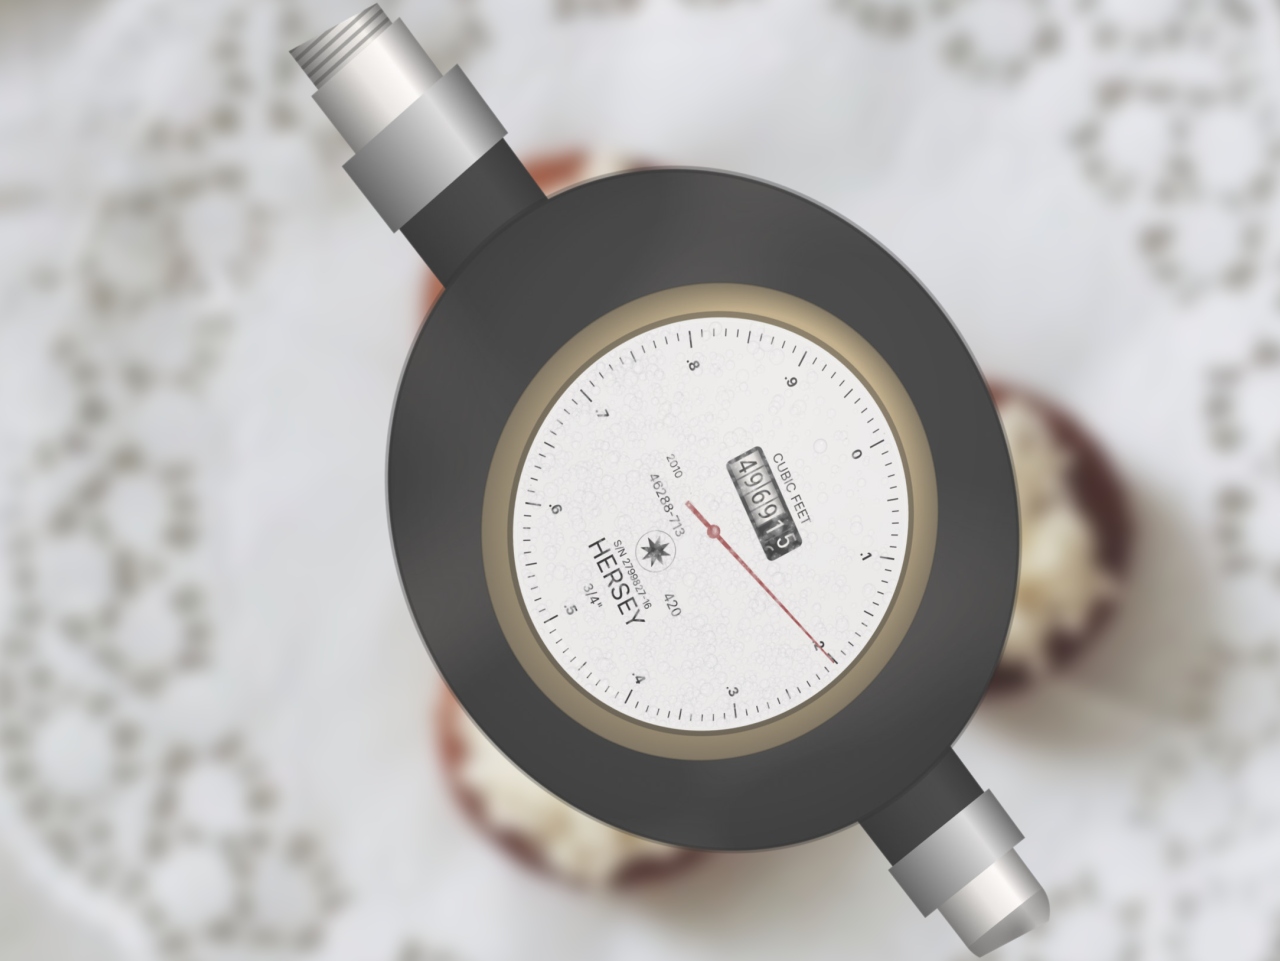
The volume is 496915.20,ft³
